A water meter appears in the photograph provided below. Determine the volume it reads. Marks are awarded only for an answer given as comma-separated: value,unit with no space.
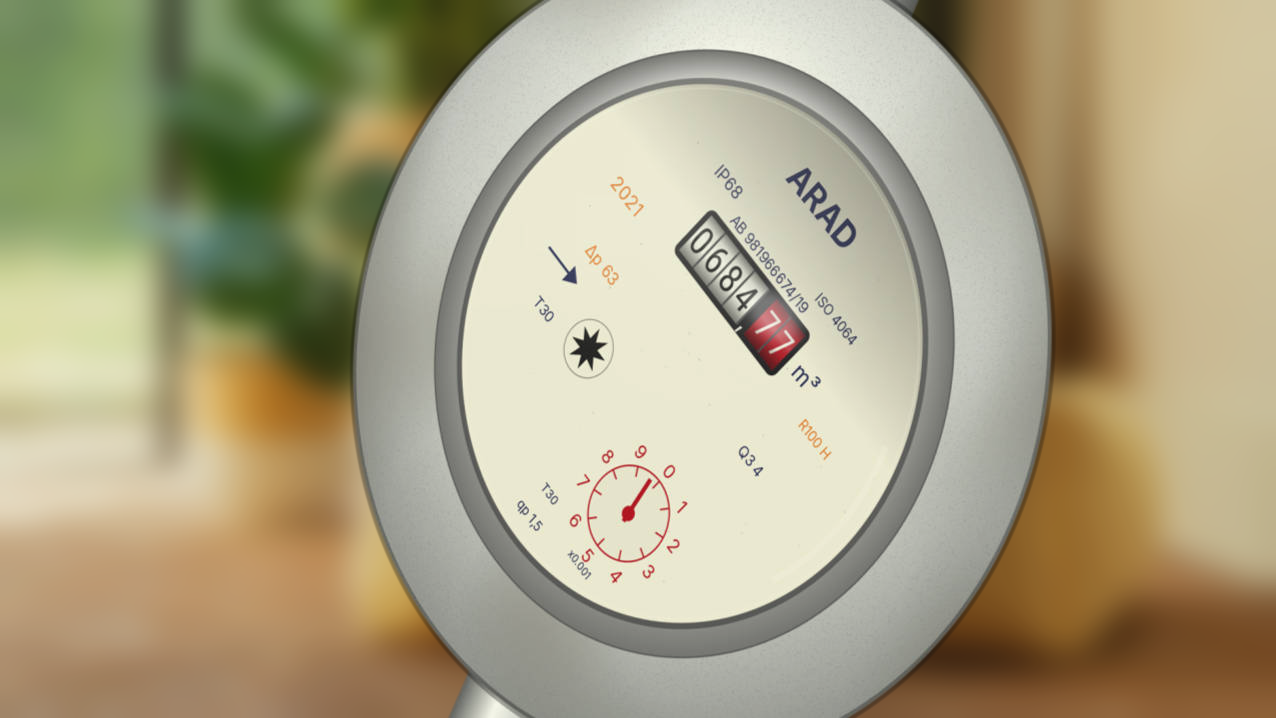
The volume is 684.769,m³
